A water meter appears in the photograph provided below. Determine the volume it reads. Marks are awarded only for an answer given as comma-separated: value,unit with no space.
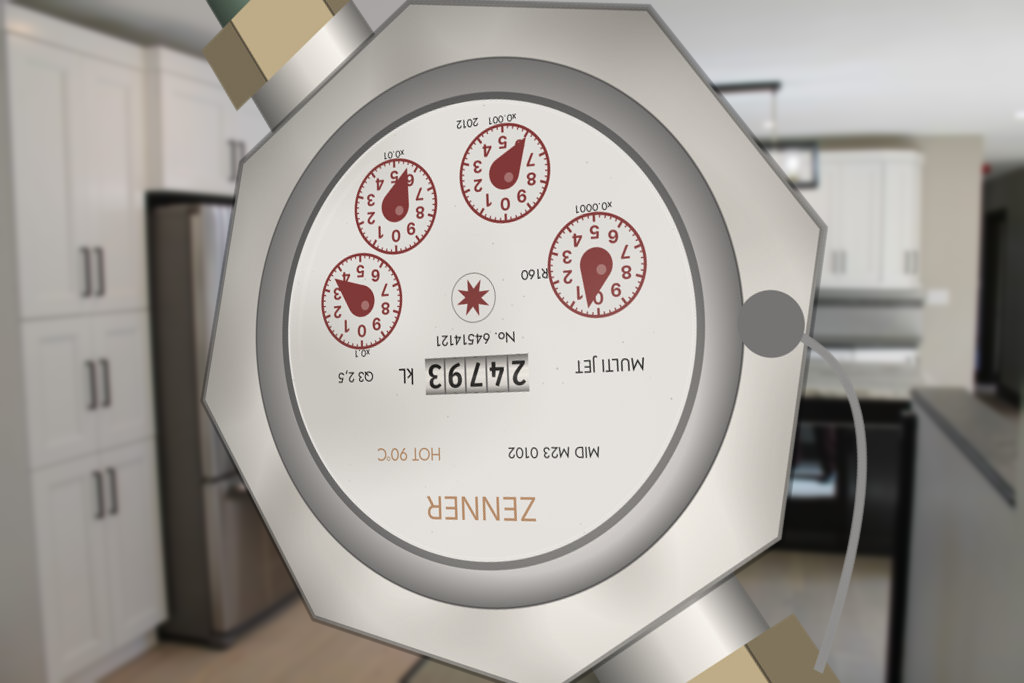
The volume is 24793.3560,kL
